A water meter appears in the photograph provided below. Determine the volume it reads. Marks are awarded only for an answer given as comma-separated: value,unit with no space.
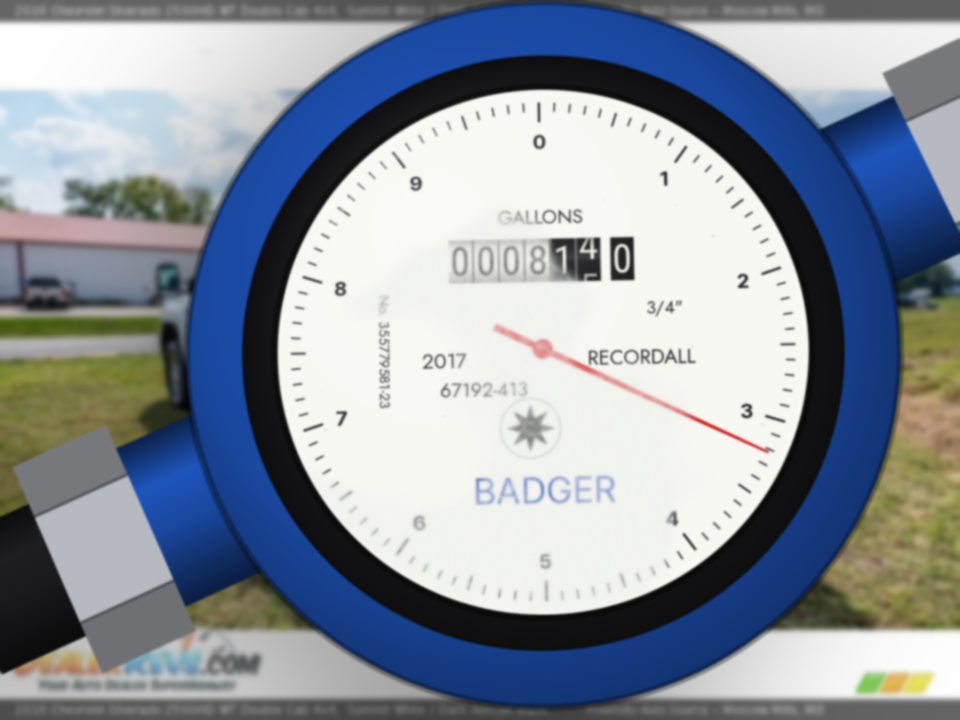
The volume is 8143.2,gal
